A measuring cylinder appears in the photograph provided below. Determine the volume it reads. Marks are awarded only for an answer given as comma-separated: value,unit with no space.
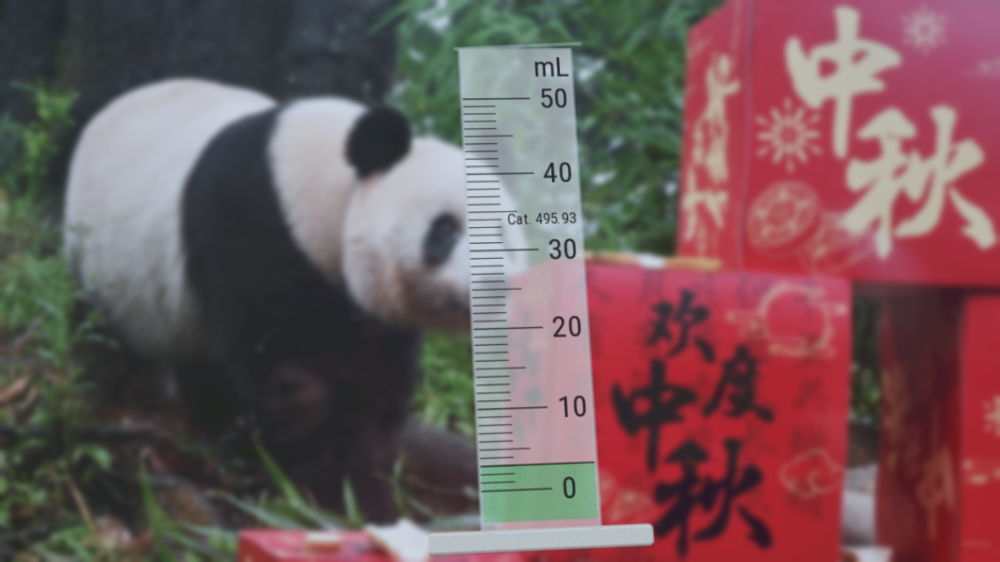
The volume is 3,mL
